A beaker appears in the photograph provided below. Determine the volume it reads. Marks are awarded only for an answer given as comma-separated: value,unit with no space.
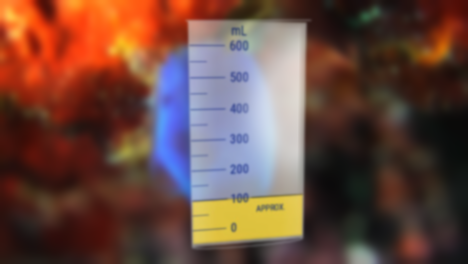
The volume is 100,mL
